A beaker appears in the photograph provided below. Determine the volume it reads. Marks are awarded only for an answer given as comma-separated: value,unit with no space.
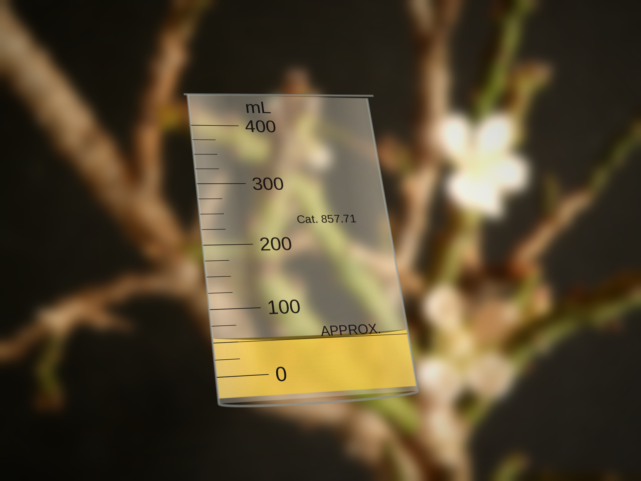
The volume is 50,mL
